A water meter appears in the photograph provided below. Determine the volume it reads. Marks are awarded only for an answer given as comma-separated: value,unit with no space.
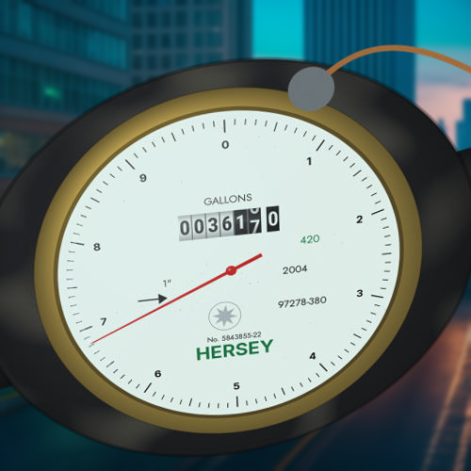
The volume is 36166.8,gal
